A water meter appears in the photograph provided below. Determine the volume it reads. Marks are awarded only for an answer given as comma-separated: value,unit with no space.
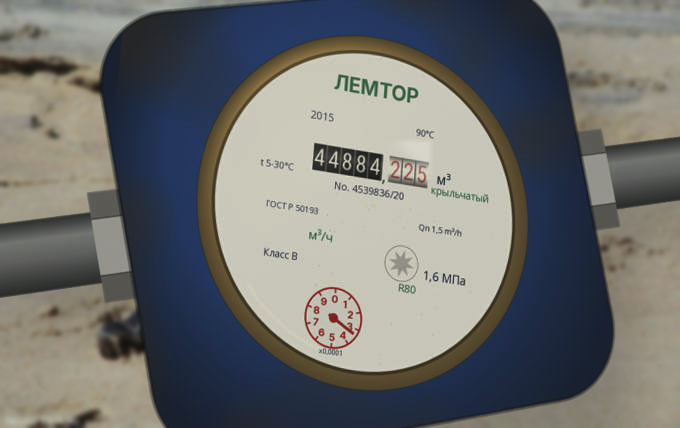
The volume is 44884.2253,m³
